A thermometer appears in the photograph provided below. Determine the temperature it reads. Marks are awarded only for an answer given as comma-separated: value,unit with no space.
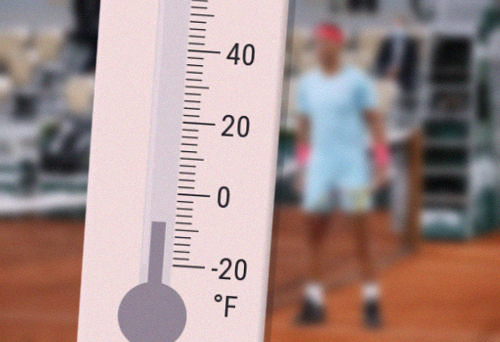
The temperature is -8,°F
